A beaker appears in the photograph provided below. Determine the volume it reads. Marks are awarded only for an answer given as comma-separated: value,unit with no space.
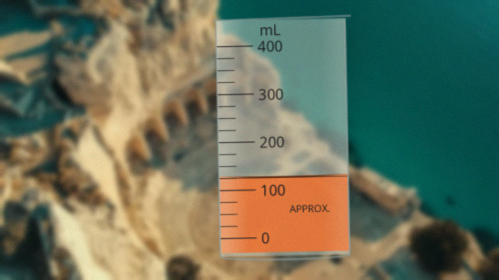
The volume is 125,mL
